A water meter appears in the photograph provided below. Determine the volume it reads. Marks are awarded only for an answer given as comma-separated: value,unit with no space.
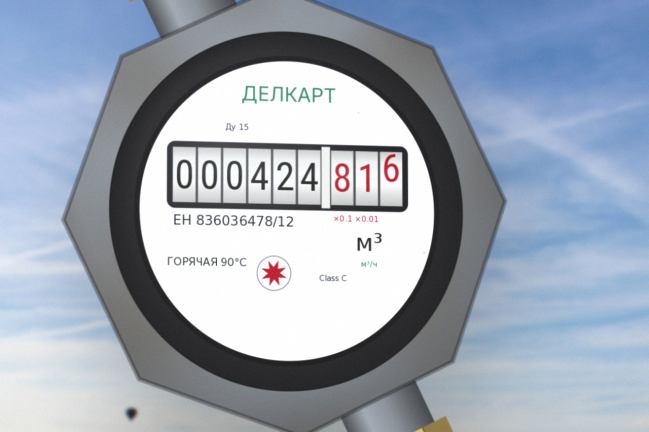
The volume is 424.816,m³
